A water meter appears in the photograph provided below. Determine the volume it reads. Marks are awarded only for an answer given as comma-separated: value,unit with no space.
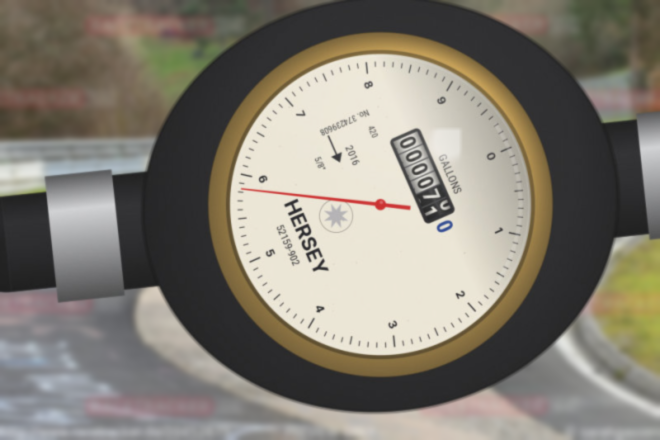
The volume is 705.8,gal
